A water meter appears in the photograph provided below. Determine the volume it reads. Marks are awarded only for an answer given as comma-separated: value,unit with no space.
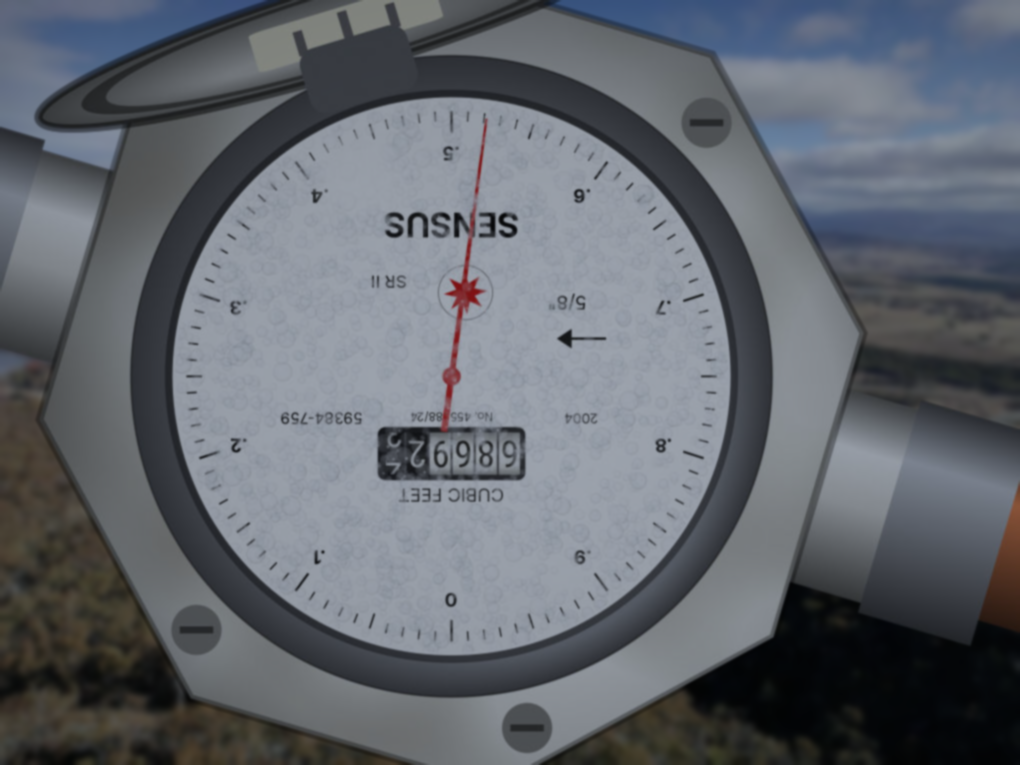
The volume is 686922.52,ft³
